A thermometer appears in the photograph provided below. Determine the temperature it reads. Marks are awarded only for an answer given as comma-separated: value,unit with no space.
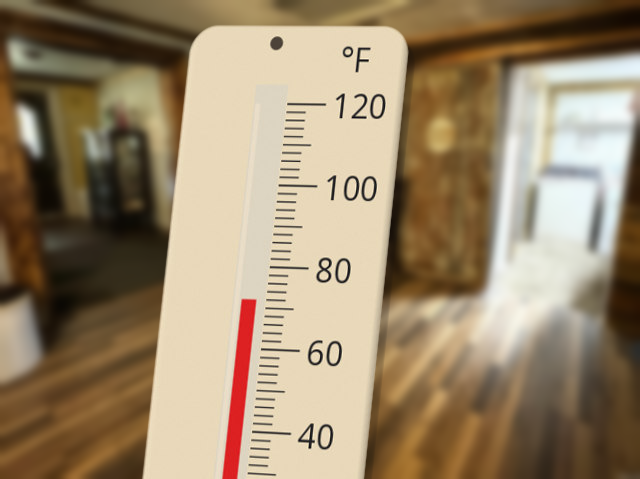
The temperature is 72,°F
